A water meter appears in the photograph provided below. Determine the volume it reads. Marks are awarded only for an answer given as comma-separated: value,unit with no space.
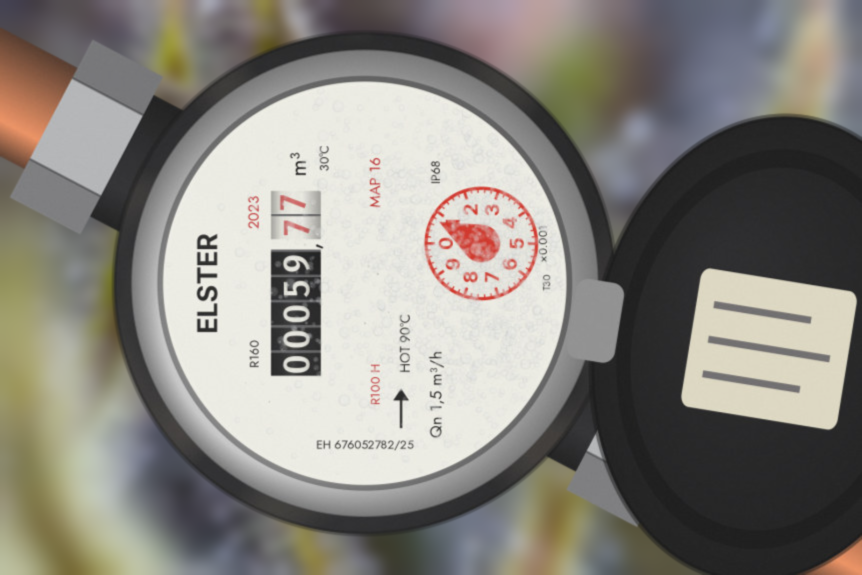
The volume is 59.770,m³
